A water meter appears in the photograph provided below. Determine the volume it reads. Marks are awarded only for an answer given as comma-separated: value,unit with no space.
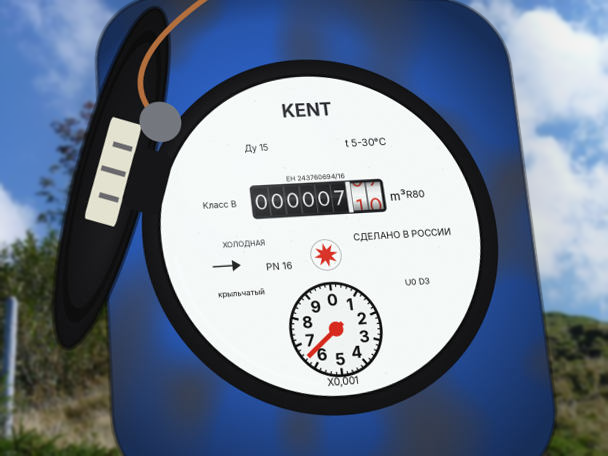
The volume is 7.096,m³
